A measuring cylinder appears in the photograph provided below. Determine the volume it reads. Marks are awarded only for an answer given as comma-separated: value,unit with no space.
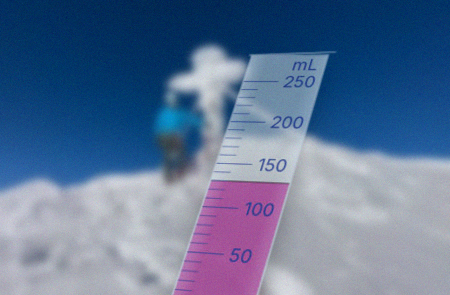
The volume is 130,mL
